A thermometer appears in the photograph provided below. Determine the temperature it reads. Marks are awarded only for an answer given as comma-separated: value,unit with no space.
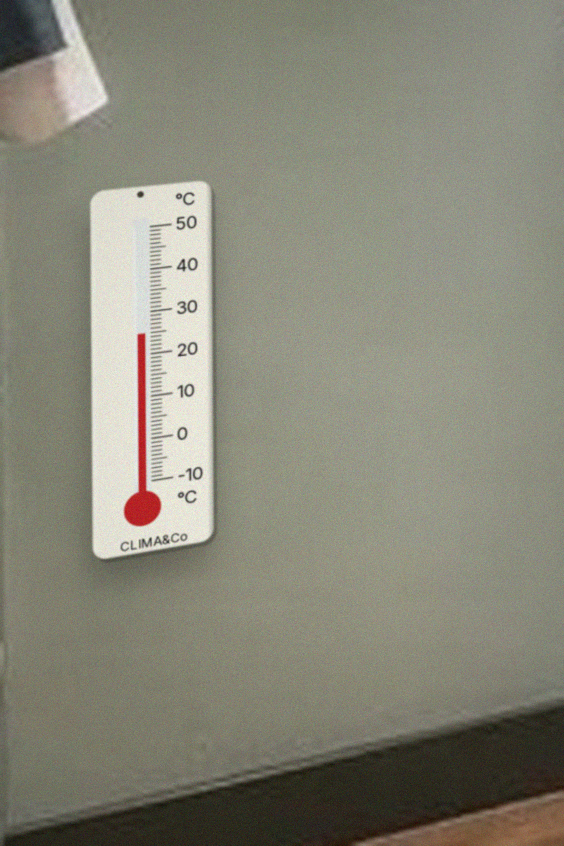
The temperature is 25,°C
